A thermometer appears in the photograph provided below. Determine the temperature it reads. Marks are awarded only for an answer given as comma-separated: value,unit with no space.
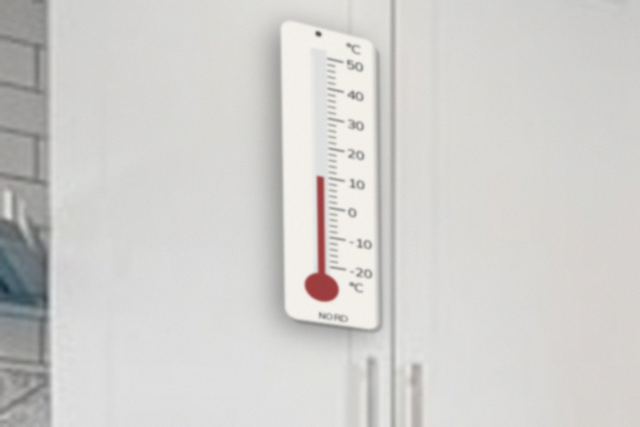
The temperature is 10,°C
